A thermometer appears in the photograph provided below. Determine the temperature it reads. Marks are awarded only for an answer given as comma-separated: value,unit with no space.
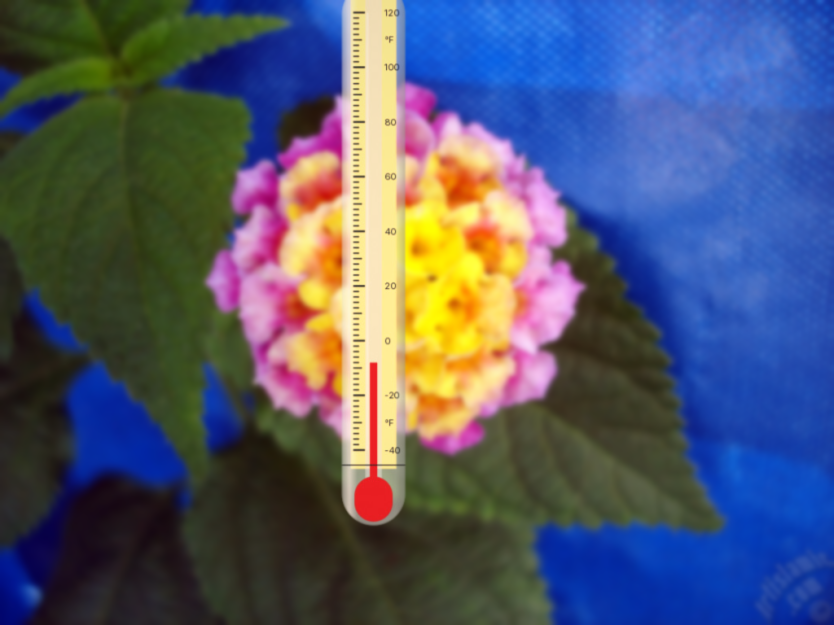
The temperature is -8,°F
